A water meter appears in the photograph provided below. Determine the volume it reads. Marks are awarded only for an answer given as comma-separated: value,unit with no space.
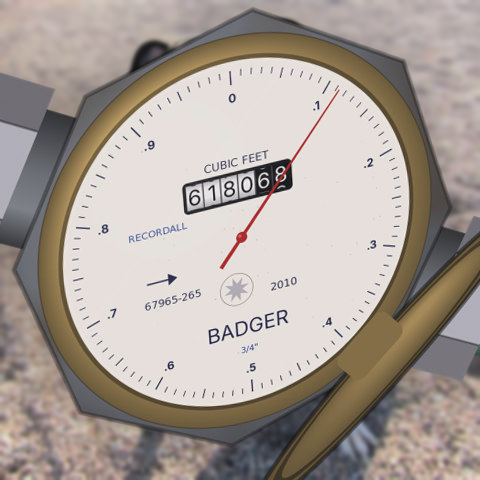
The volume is 618068.11,ft³
